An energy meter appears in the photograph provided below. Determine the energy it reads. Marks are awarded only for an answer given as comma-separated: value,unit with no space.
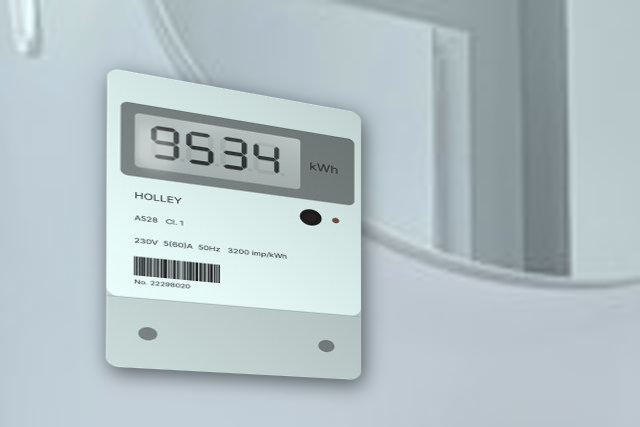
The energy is 9534,kWh
